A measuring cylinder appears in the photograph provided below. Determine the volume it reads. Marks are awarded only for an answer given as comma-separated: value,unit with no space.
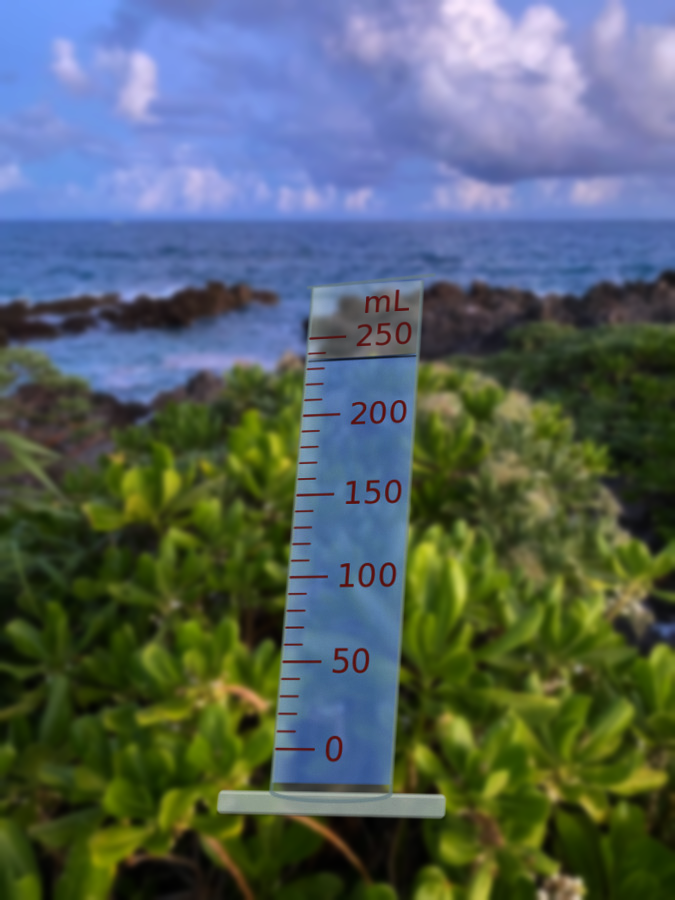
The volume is 235,mL
